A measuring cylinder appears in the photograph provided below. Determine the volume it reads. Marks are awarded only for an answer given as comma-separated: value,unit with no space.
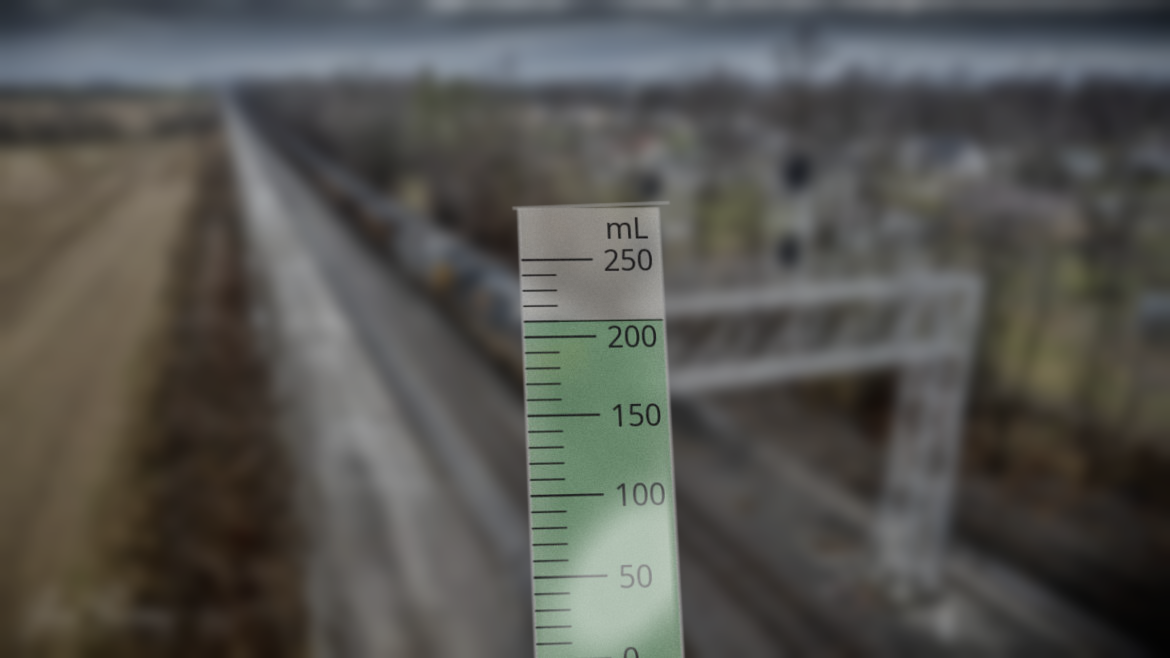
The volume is 210,mL
